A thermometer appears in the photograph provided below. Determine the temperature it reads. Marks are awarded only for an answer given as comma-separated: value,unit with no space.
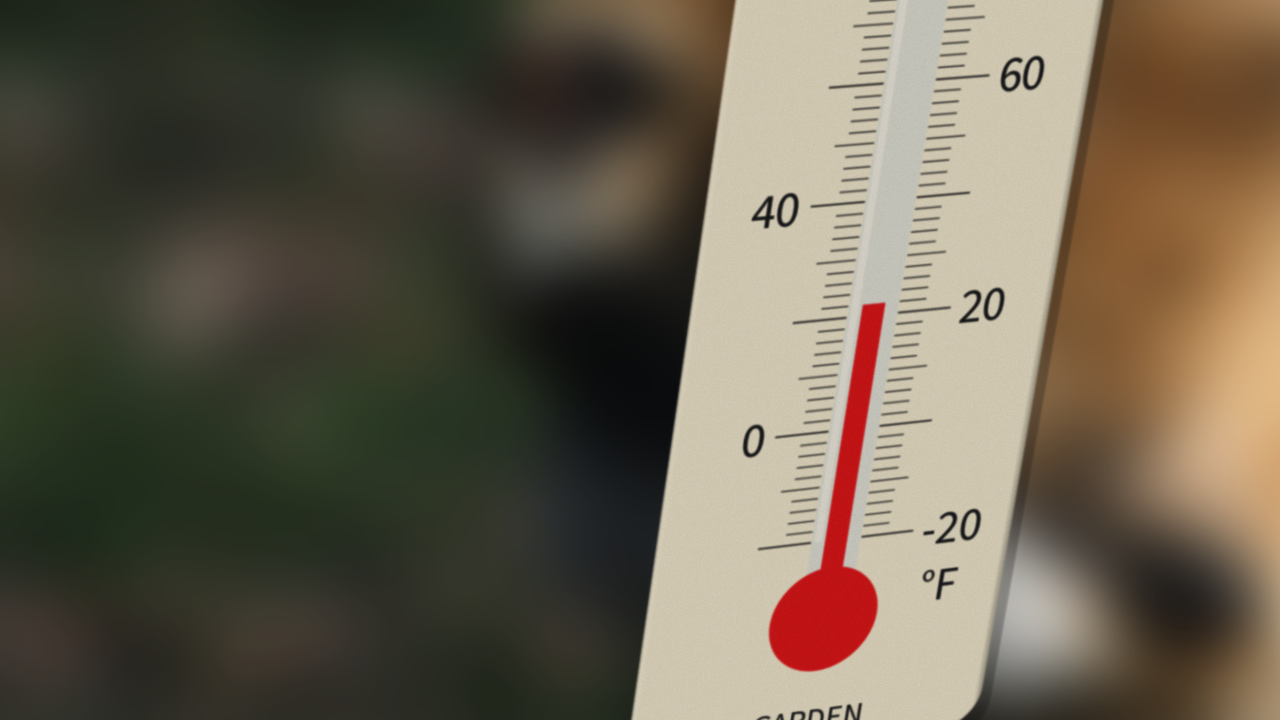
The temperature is 22,°F
